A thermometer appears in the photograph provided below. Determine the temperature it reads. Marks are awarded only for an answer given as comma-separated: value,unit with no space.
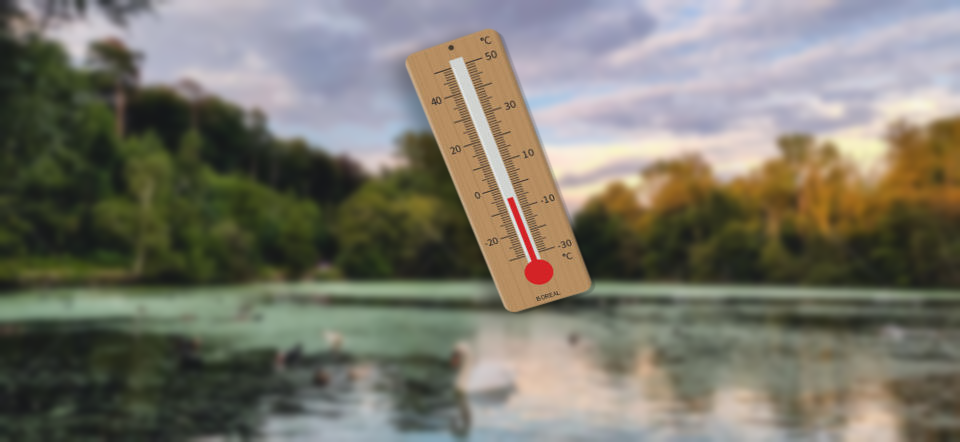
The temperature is -5,°C
